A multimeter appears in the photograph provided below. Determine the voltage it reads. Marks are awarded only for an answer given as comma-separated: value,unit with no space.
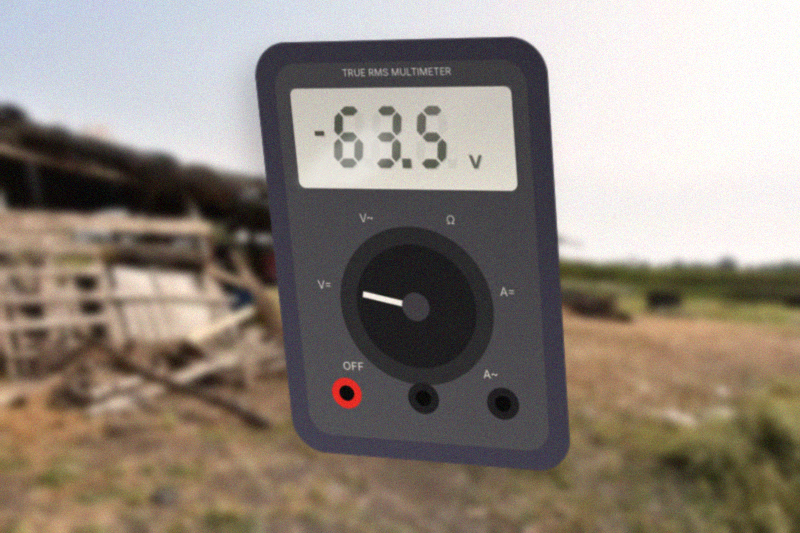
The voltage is -63.5,V
